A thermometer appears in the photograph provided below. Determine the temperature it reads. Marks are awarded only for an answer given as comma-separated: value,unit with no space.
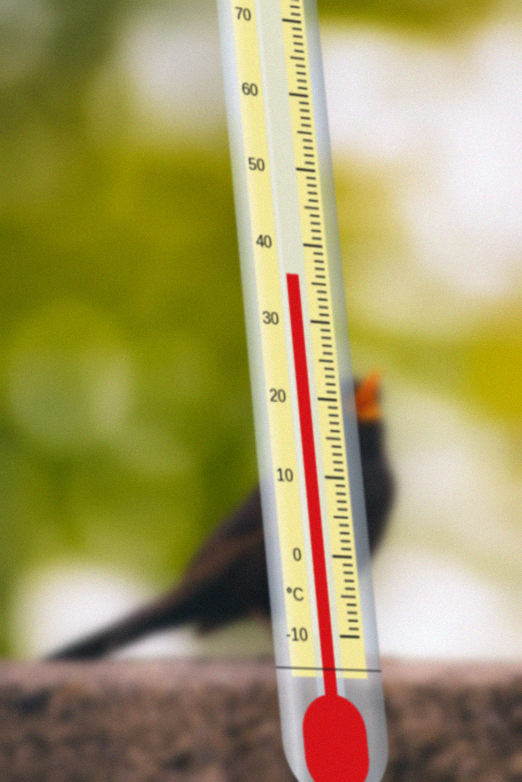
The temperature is 36,°C
